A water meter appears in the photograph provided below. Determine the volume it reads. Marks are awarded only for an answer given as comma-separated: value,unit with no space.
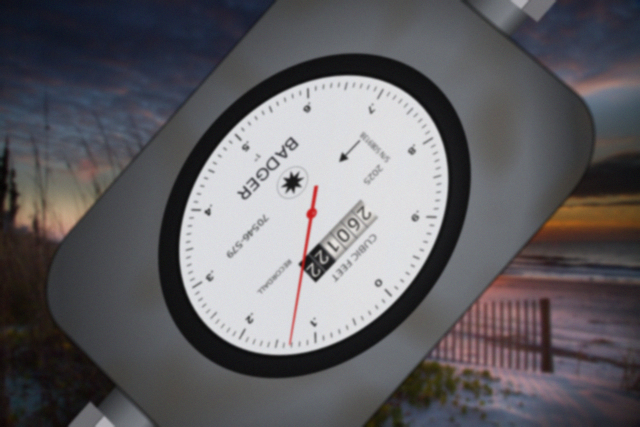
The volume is 260122.13,ft³
